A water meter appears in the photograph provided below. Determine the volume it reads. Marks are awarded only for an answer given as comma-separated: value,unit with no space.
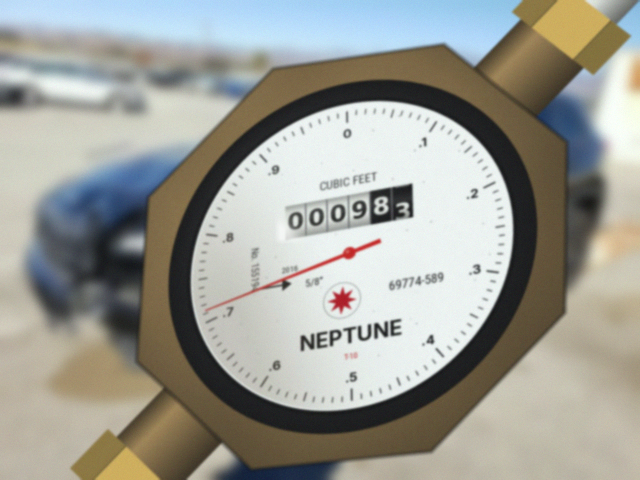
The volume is 982.71,ft³
